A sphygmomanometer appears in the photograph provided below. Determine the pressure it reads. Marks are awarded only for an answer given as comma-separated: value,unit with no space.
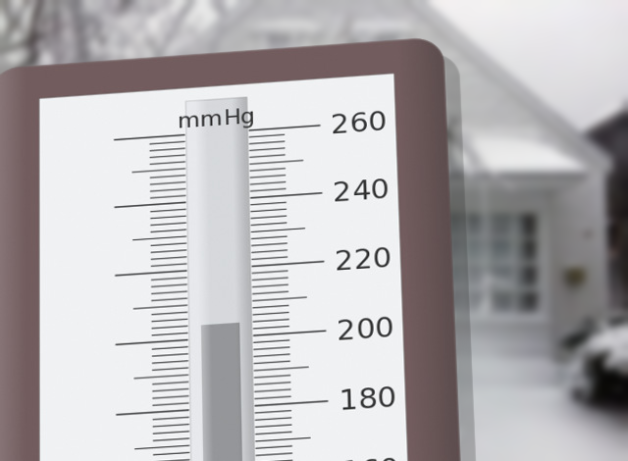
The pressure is 204,mmHg
